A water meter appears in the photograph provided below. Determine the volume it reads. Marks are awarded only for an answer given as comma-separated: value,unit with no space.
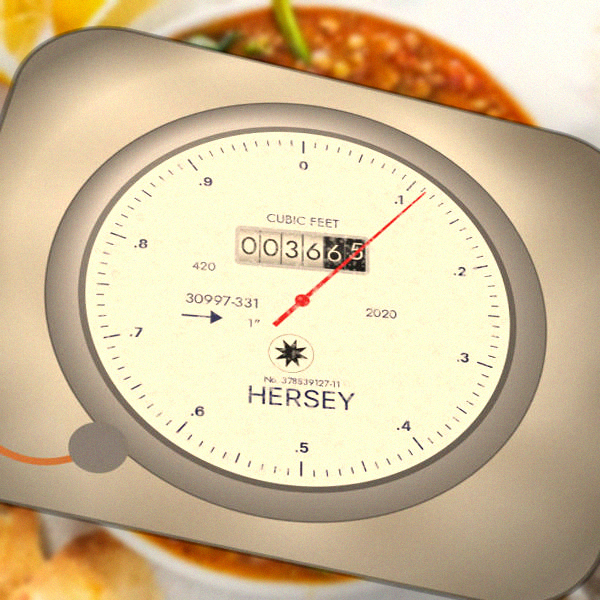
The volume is 3665.11,ft³
